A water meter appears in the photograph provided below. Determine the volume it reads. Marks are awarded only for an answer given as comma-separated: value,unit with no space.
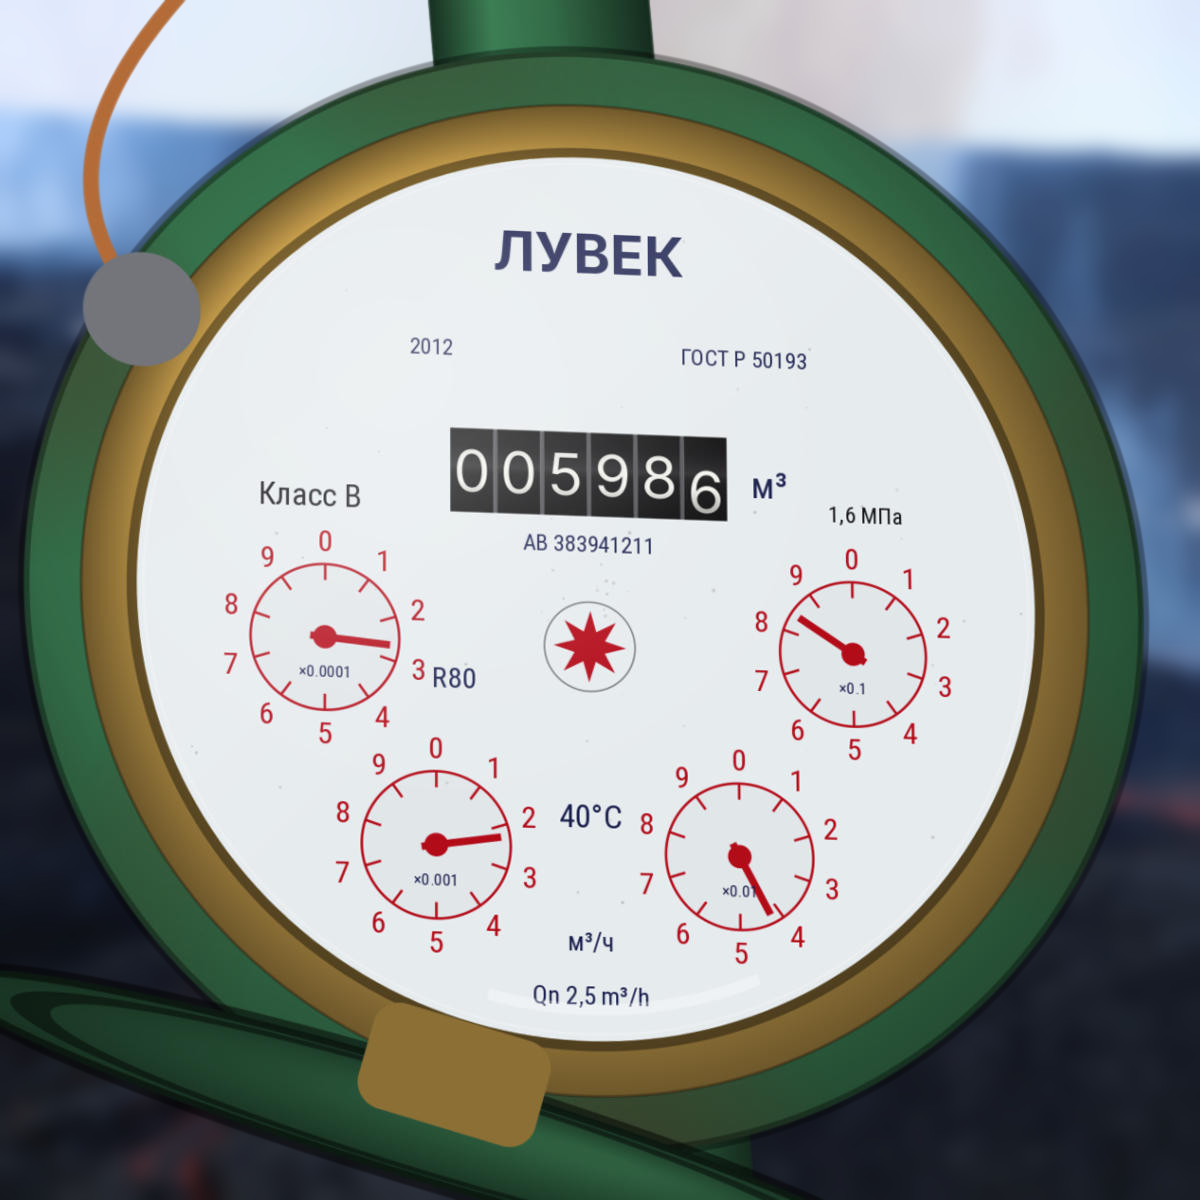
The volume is 5985.8422,m³
